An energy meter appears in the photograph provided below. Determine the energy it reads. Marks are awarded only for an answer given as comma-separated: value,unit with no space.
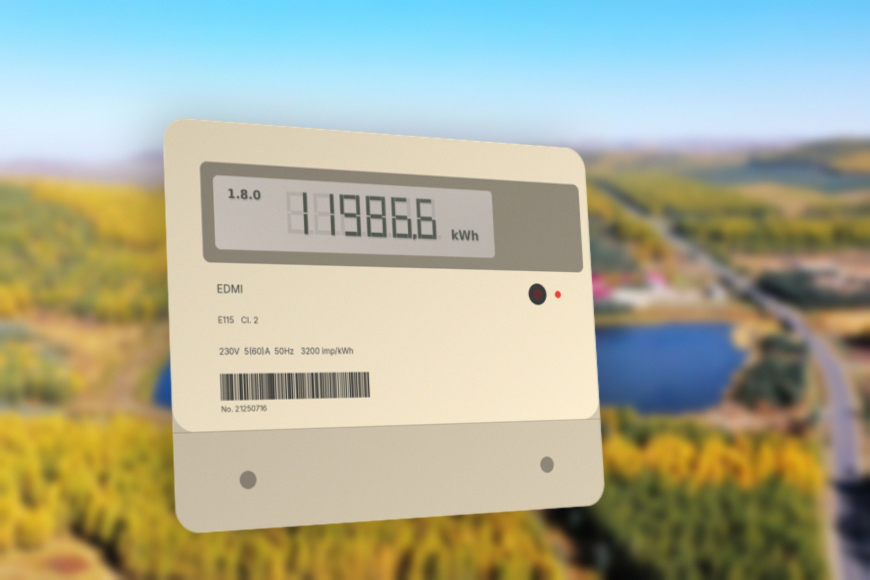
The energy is 11986.6,kWh
